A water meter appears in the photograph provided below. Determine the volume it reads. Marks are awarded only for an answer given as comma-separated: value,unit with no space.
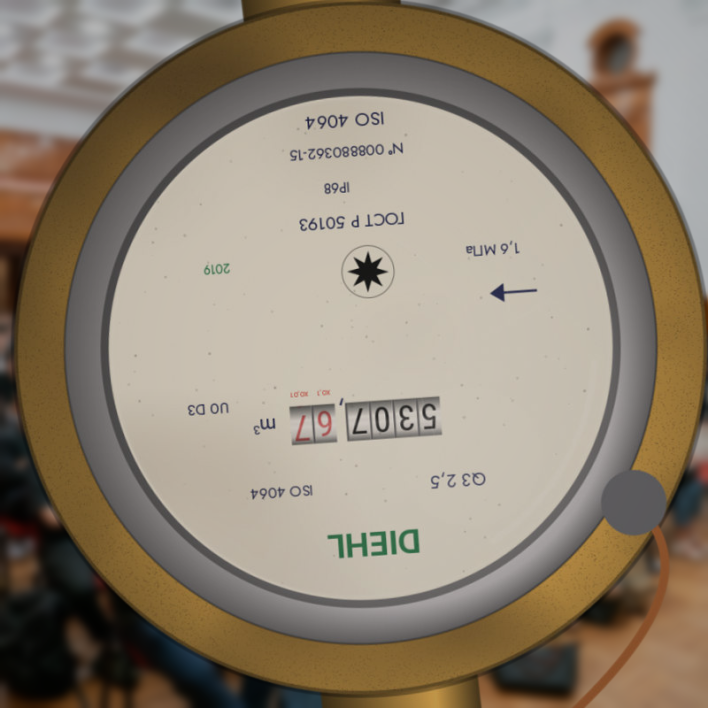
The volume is 5307.67,m³
